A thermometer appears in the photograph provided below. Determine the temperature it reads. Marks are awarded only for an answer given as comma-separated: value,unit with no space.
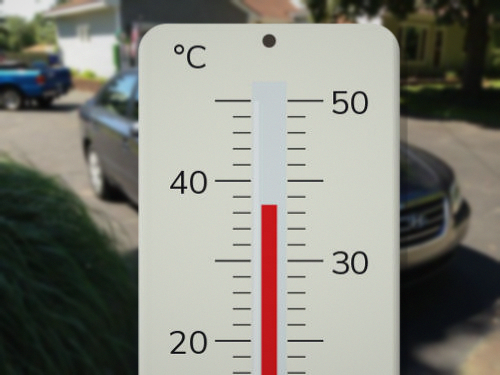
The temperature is 37,°C
